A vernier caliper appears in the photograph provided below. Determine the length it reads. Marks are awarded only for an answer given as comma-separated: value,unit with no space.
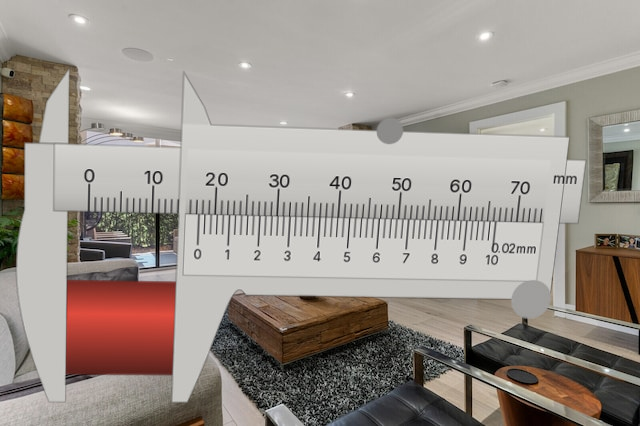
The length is 17.4,mm
